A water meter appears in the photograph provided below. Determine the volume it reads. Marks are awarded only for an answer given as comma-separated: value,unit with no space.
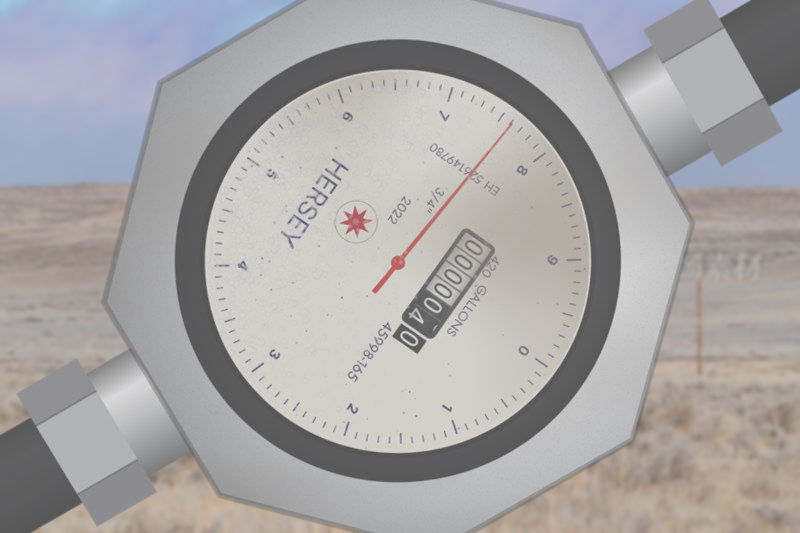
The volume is 37.6,gal
